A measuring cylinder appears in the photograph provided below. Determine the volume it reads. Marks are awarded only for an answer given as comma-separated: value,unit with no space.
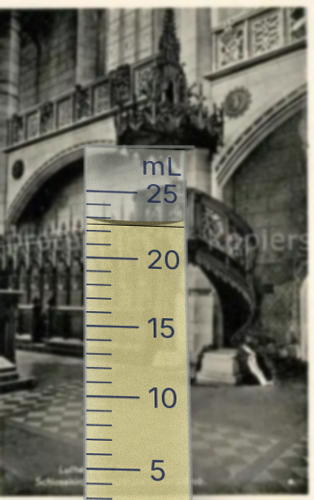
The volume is 22.5,mL
